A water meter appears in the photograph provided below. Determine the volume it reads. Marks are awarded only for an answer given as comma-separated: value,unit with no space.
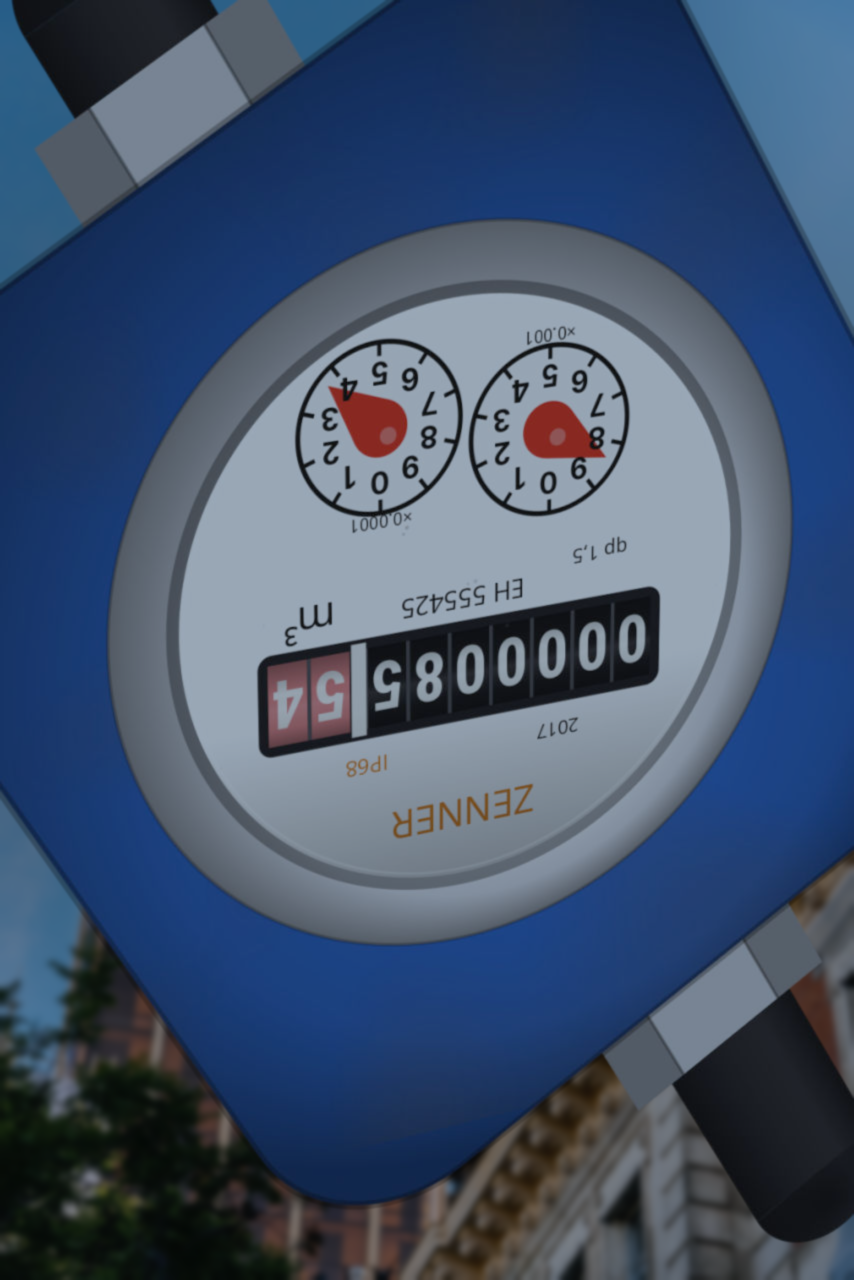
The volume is 85.5483,m³
